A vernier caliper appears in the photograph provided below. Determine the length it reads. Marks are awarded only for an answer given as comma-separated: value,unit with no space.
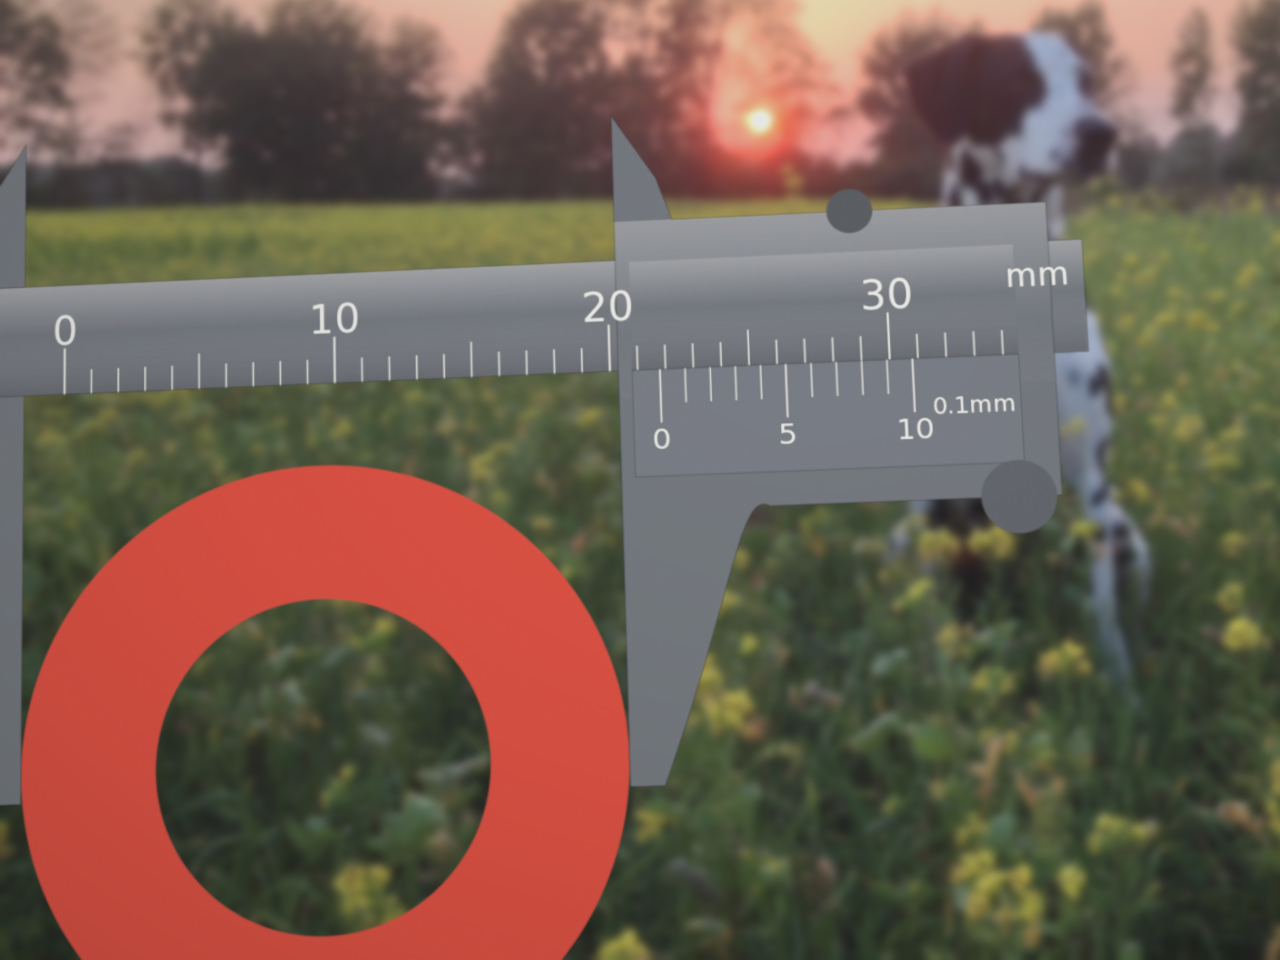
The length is 21.8,mm
